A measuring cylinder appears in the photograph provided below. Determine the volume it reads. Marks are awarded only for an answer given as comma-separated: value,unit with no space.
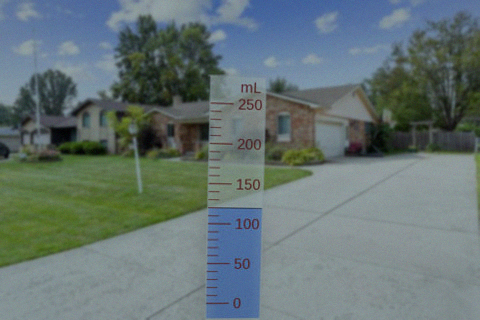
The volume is 120,mL
